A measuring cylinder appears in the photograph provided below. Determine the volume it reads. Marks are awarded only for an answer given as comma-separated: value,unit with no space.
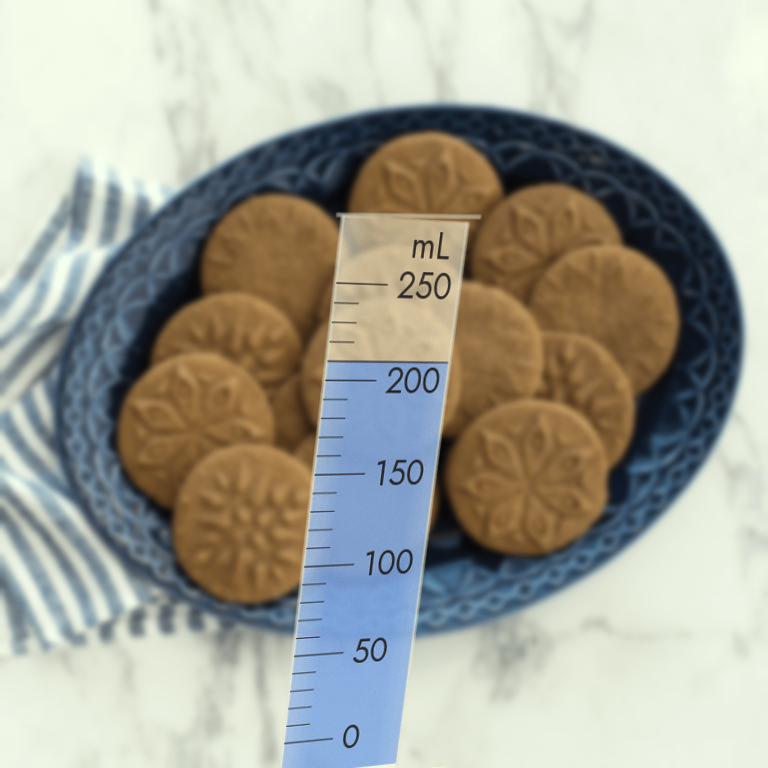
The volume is 210,mL
